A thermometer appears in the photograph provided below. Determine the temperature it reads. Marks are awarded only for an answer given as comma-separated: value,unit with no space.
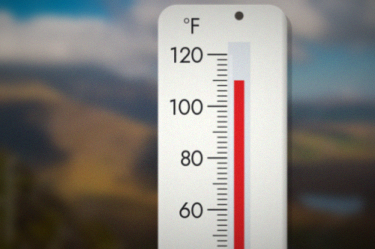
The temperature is 110,°F
